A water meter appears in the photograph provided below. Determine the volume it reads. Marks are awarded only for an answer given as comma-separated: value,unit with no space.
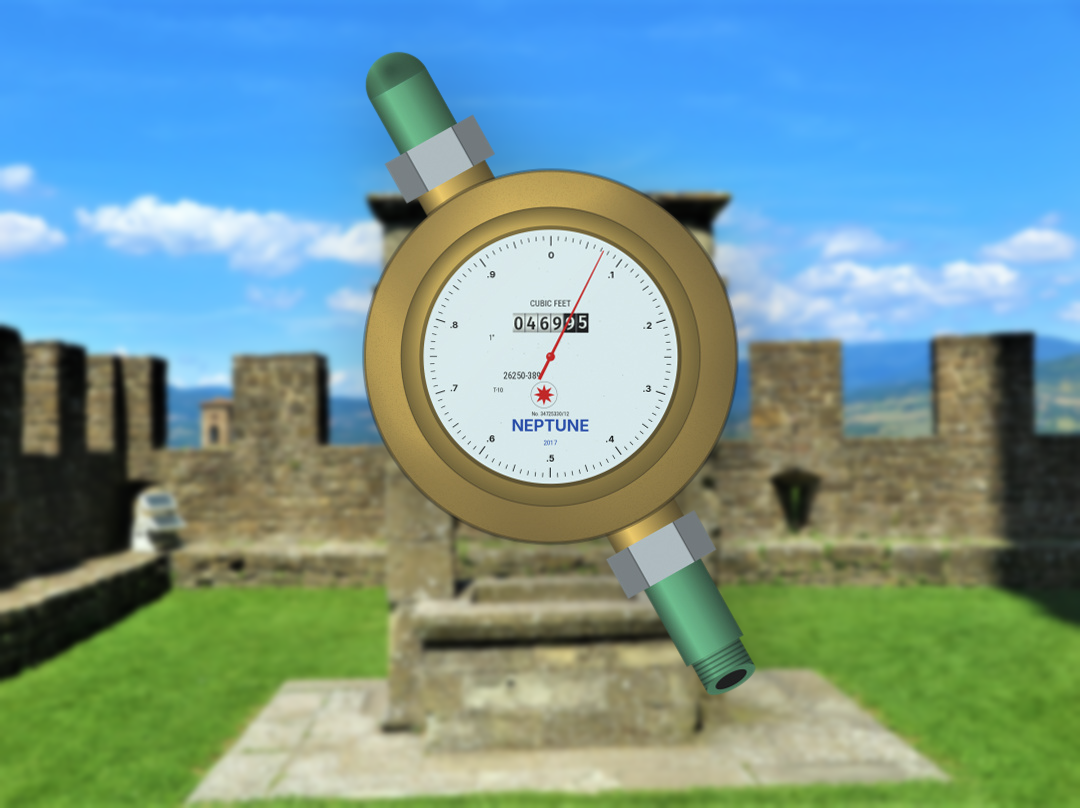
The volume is 46995.07,ft³
